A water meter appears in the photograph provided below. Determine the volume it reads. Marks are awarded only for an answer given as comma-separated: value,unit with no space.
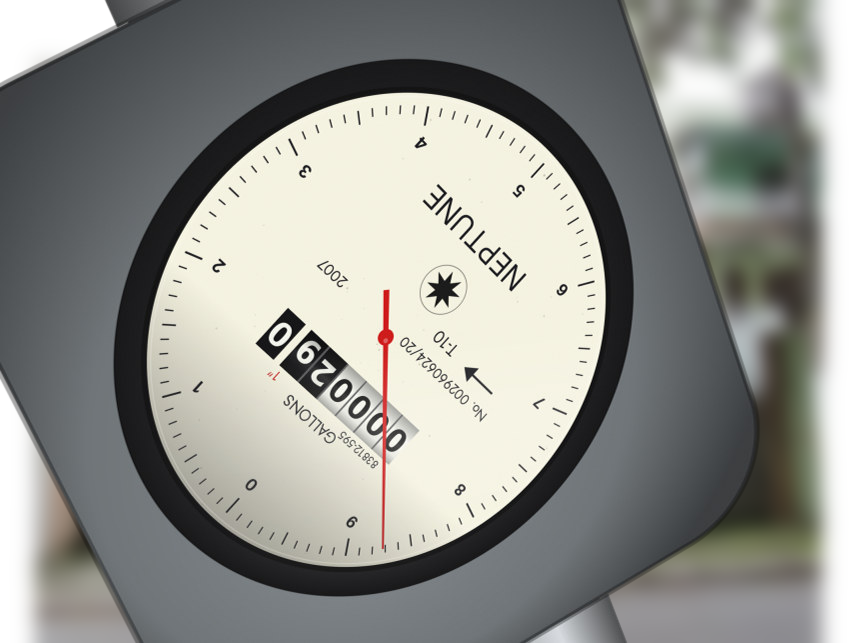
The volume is 288.7,gal
